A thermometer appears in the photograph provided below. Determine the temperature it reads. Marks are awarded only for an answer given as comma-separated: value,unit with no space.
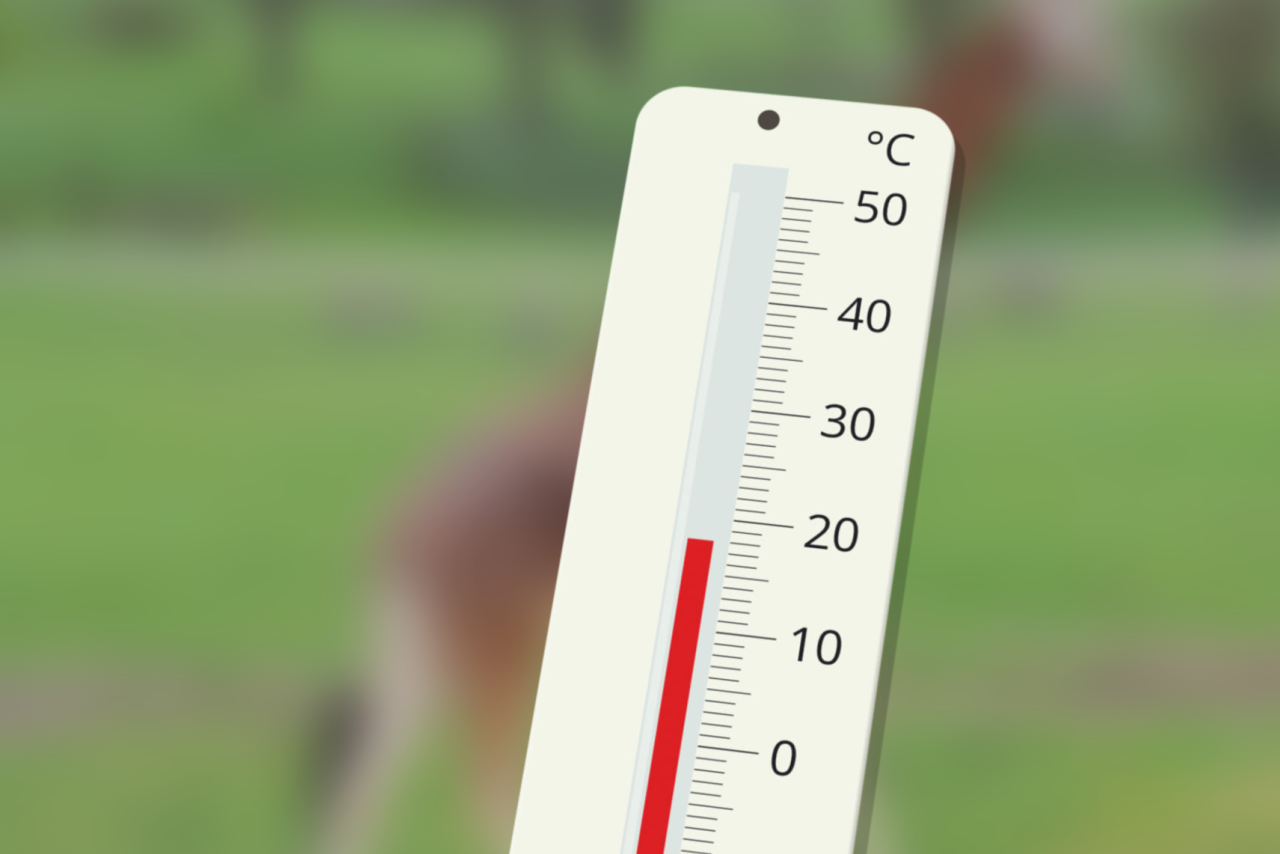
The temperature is 18,°C
